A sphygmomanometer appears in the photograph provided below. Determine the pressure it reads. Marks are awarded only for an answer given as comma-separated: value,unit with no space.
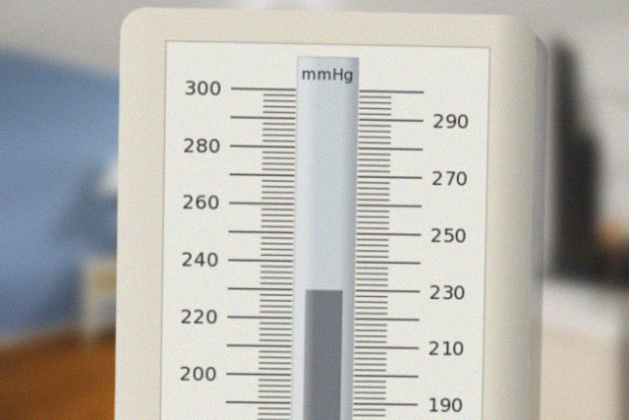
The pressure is 230,mmHg
